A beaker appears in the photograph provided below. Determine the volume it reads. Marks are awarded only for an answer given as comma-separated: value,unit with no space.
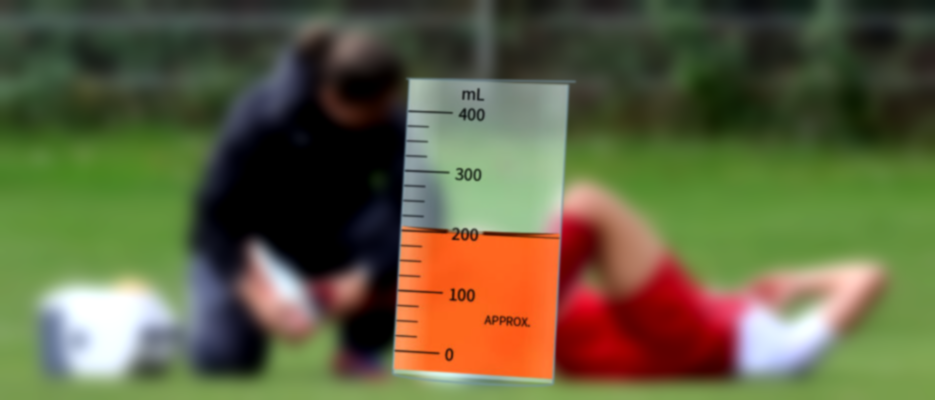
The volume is 200,mL
